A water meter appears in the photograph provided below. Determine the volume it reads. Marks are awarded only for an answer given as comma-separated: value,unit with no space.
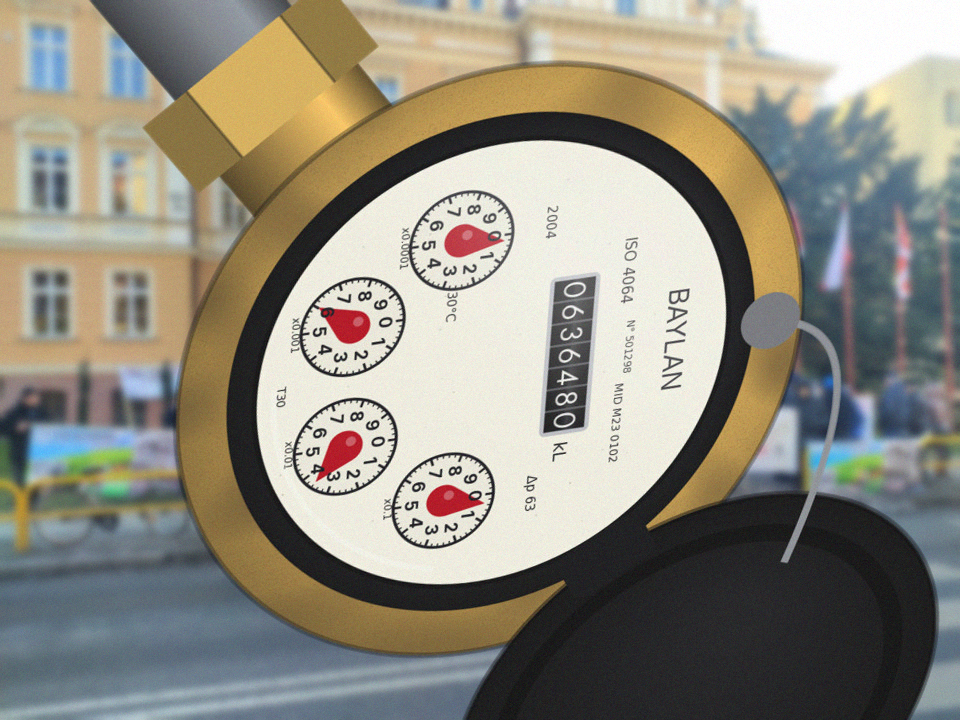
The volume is 636480.0360,kL
